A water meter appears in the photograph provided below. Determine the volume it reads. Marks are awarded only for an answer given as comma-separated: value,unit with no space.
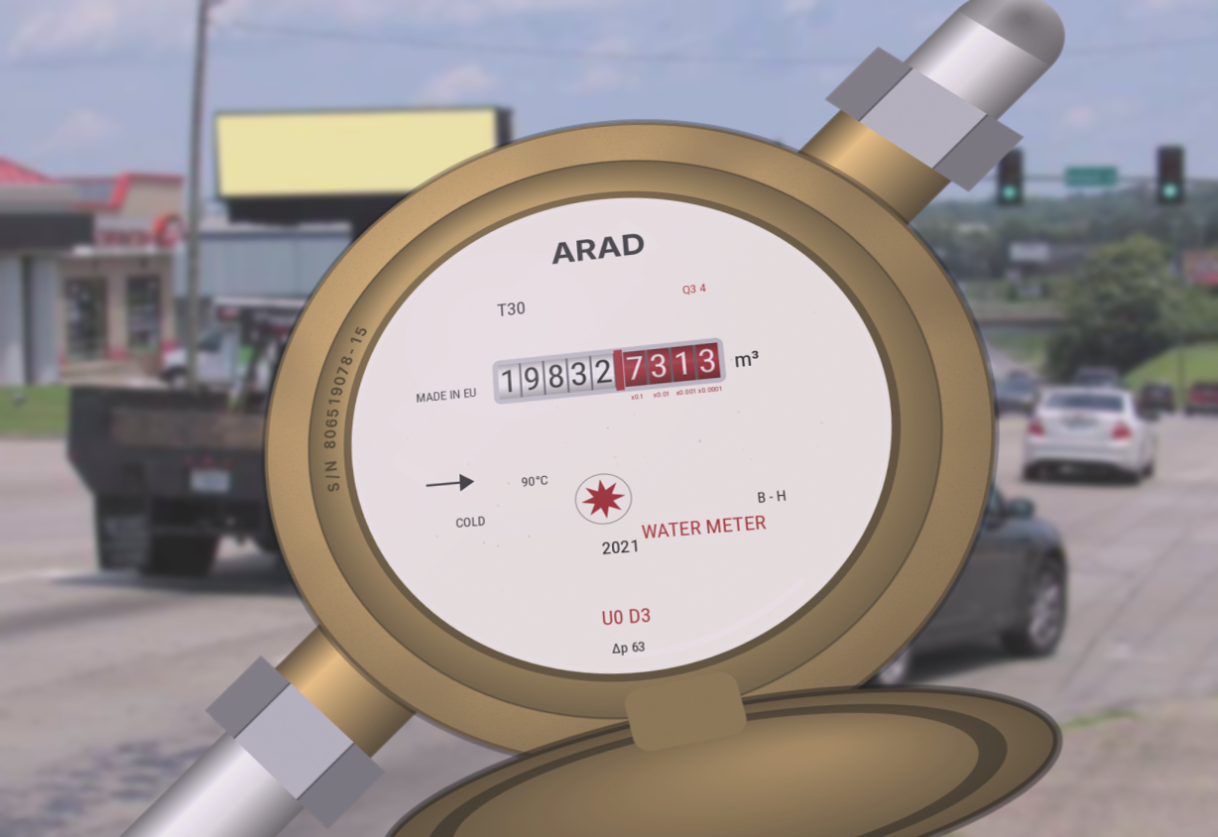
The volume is 19832.7313,m³
